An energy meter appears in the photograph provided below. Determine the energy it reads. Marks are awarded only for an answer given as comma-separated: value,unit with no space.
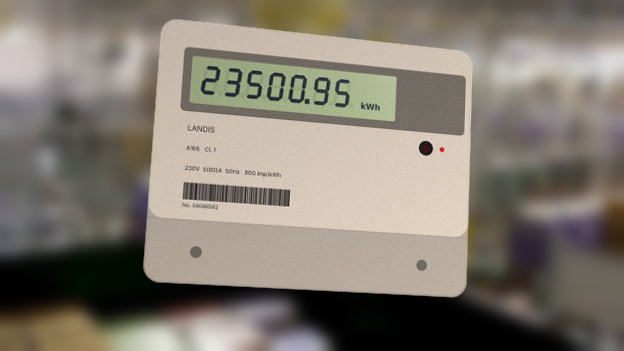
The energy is 23500.95,kWh
